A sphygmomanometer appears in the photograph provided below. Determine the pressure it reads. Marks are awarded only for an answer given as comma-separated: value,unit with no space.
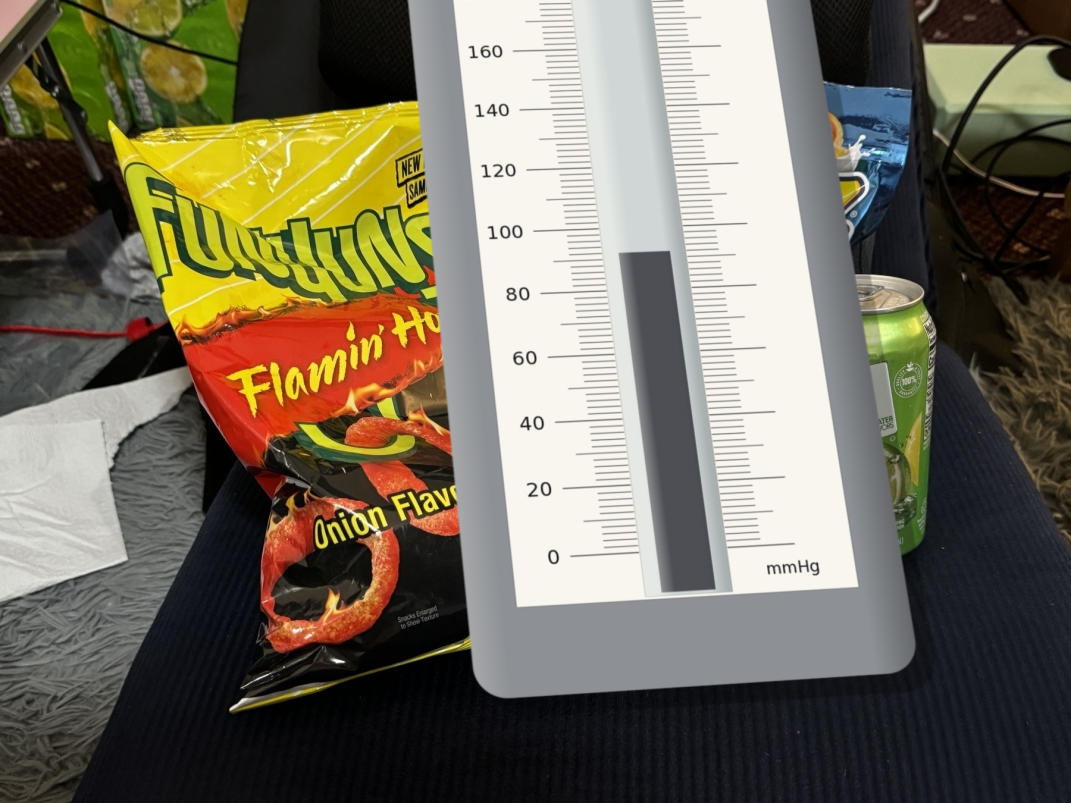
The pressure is 92,mmHg
